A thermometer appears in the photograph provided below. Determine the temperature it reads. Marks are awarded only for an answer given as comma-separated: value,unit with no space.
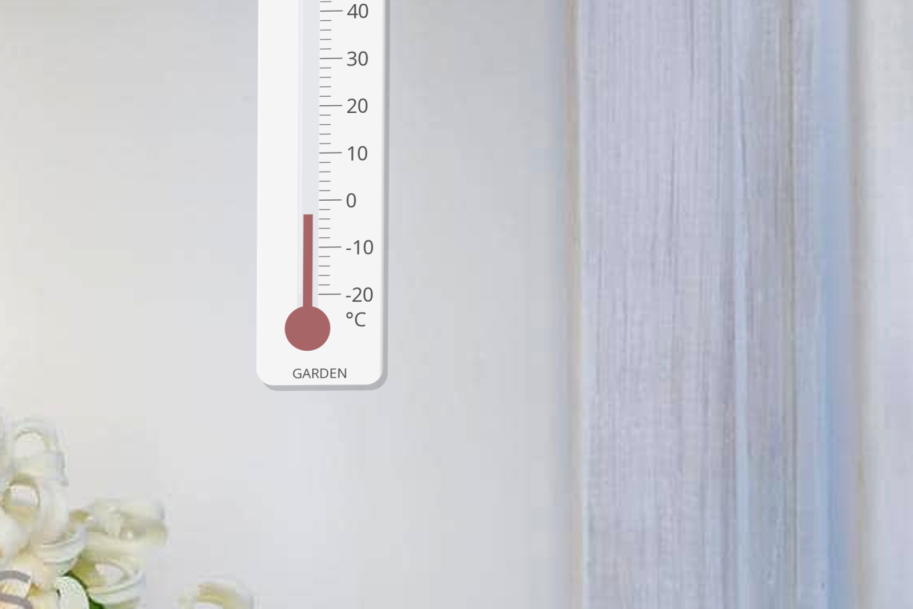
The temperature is -3,°C
